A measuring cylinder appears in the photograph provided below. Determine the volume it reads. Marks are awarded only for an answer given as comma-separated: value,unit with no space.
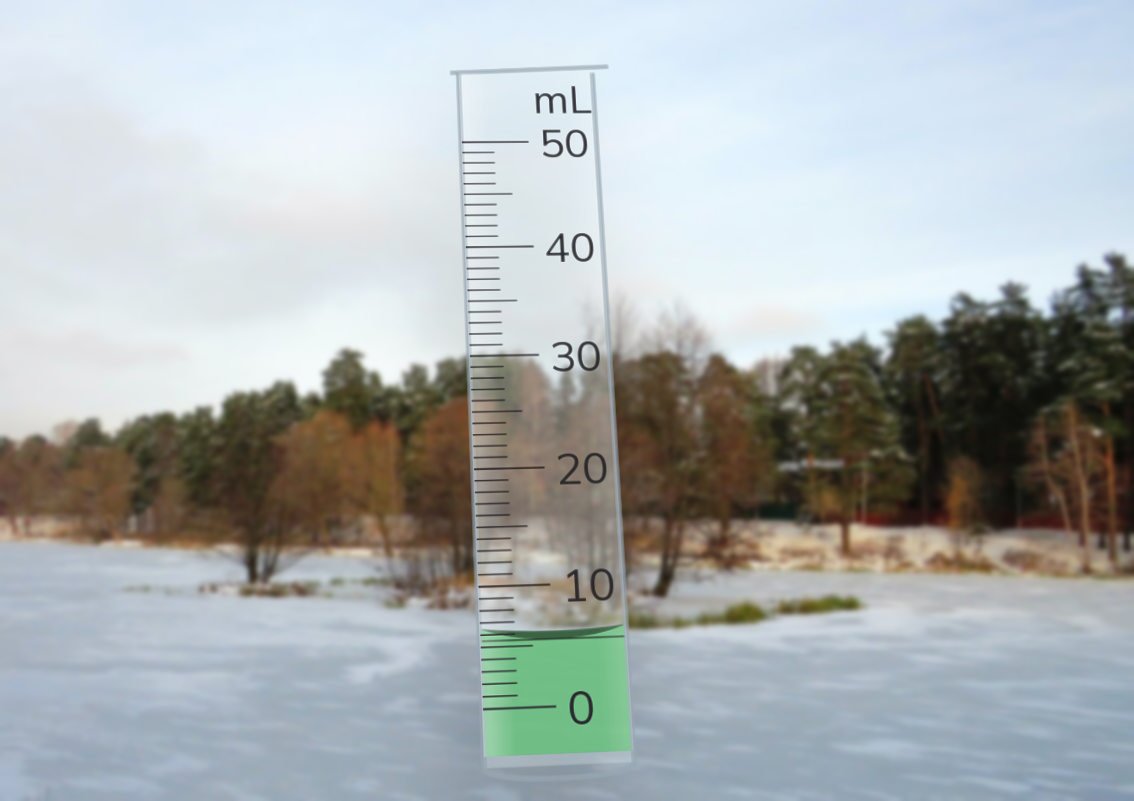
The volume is 5.5,mL
